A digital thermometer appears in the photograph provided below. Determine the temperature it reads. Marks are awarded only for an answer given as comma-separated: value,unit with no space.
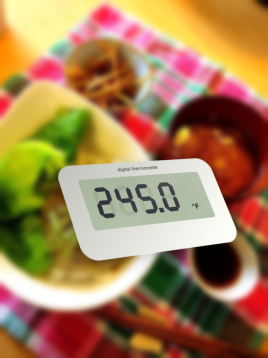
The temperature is 245.0,°F
